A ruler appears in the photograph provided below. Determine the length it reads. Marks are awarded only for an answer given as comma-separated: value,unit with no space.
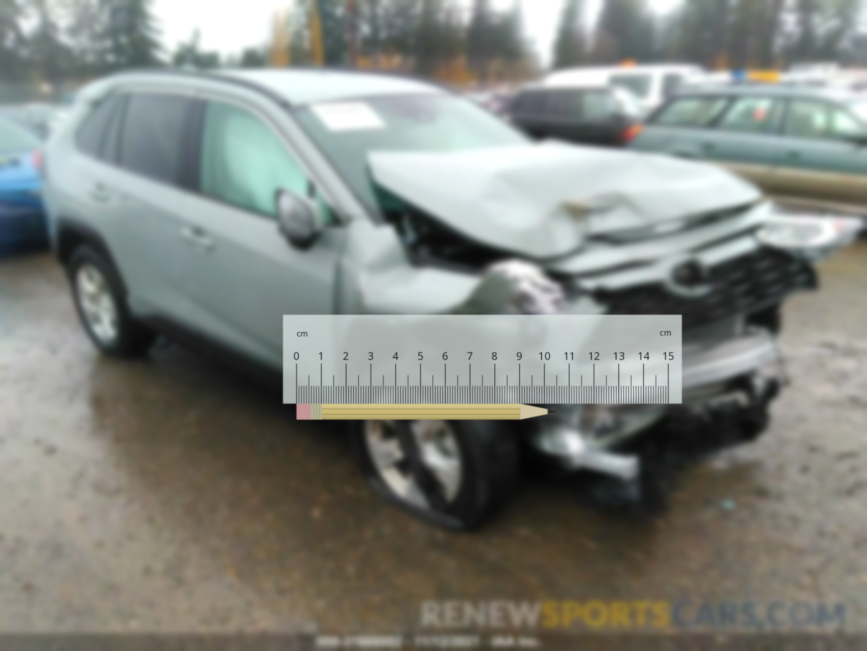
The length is 10.5,cm
